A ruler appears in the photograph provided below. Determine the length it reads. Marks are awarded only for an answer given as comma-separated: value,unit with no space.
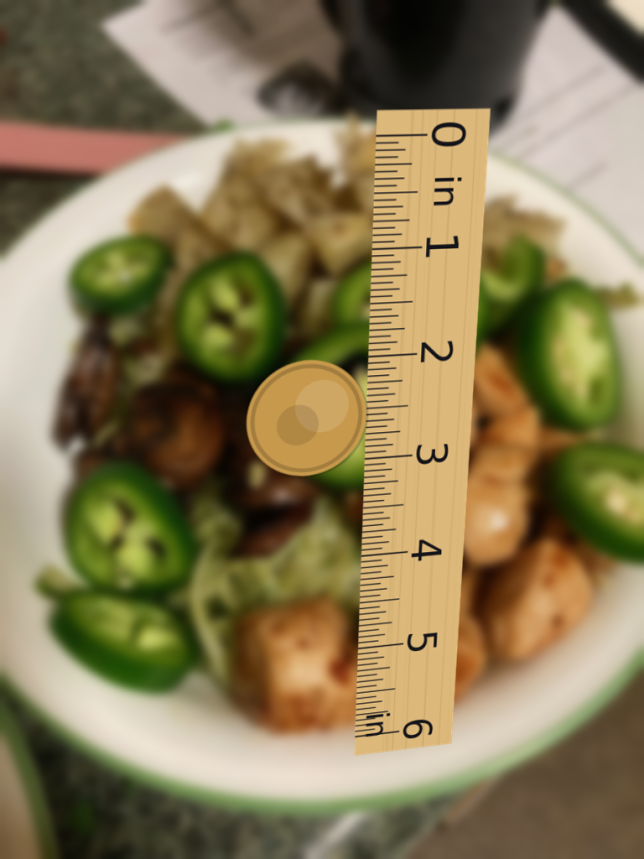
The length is 1.125,in
